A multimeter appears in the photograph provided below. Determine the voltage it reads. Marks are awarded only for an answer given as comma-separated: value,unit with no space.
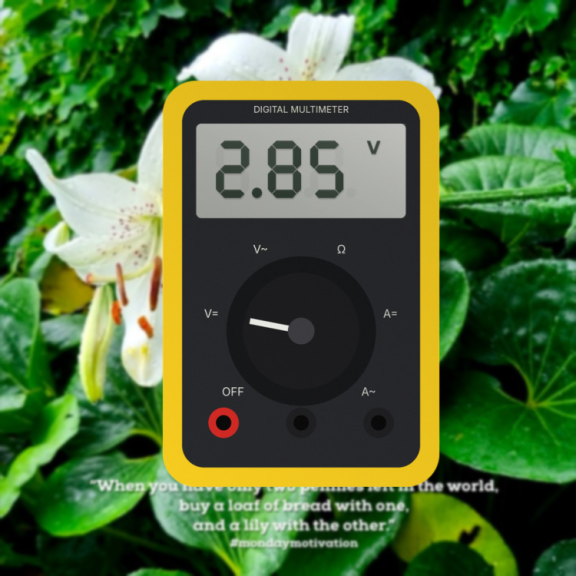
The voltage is 2.85,V
